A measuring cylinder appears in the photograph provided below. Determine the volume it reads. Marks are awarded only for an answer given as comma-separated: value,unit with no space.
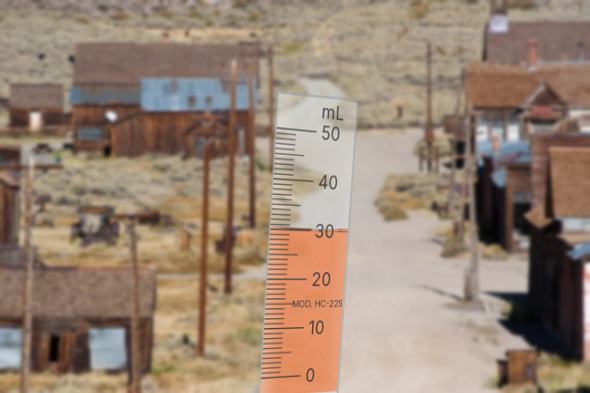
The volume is 30,mL
